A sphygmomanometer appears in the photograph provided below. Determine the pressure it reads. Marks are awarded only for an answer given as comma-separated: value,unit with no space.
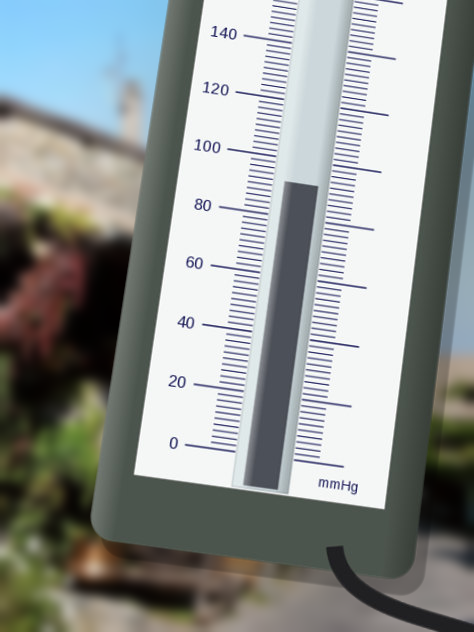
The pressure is 92,mmHg
